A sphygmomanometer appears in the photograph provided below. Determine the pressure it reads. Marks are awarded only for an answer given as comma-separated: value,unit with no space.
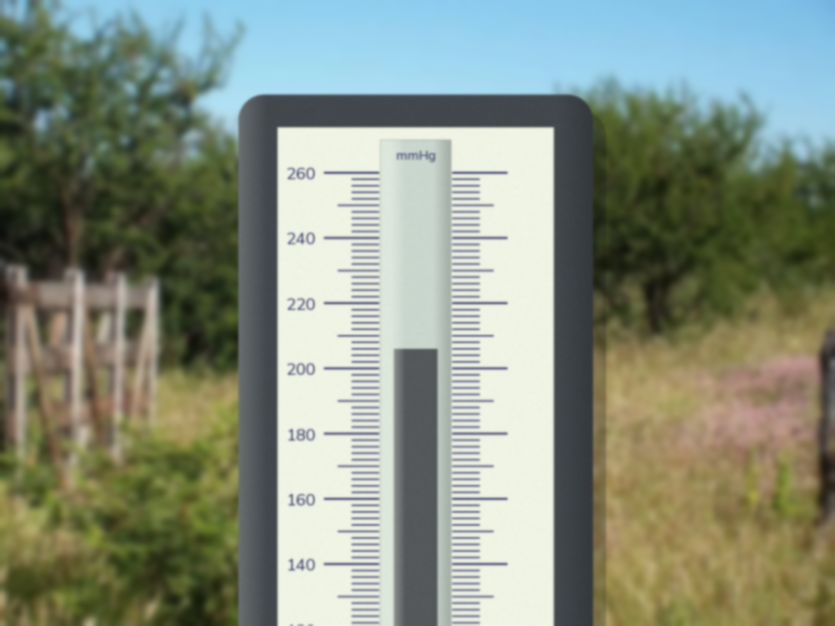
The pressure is 206,mmHg
